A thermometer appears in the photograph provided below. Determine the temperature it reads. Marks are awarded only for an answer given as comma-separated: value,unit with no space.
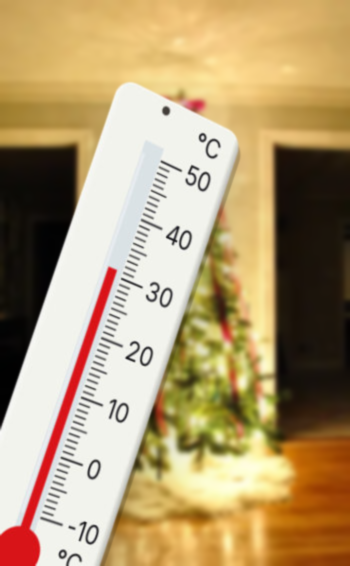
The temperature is 31,°C
